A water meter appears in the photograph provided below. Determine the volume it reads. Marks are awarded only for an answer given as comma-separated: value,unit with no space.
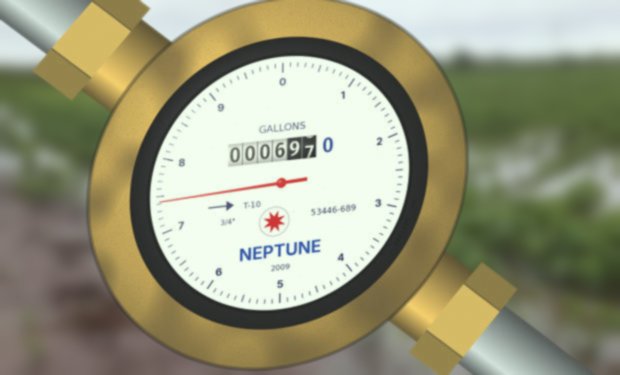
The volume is 6967.4,gal
